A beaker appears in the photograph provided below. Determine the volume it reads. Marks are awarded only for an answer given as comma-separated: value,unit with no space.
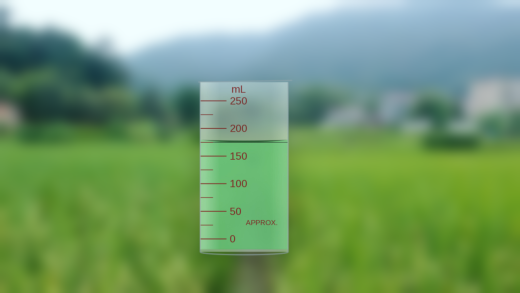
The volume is 175,mL
